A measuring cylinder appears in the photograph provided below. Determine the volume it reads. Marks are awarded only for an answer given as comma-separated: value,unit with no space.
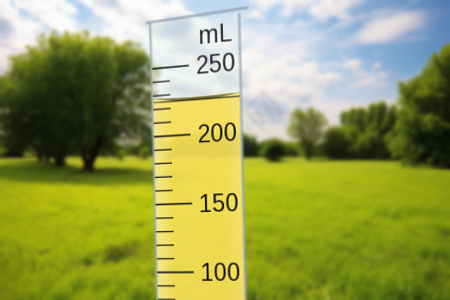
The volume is 225,mL
